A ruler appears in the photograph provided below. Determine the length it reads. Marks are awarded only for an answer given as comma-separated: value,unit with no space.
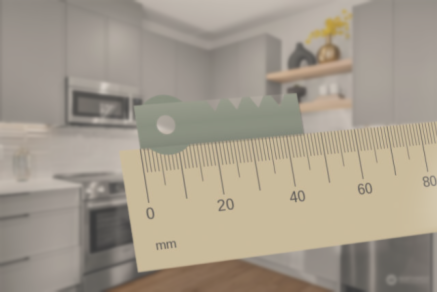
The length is 45,mm
